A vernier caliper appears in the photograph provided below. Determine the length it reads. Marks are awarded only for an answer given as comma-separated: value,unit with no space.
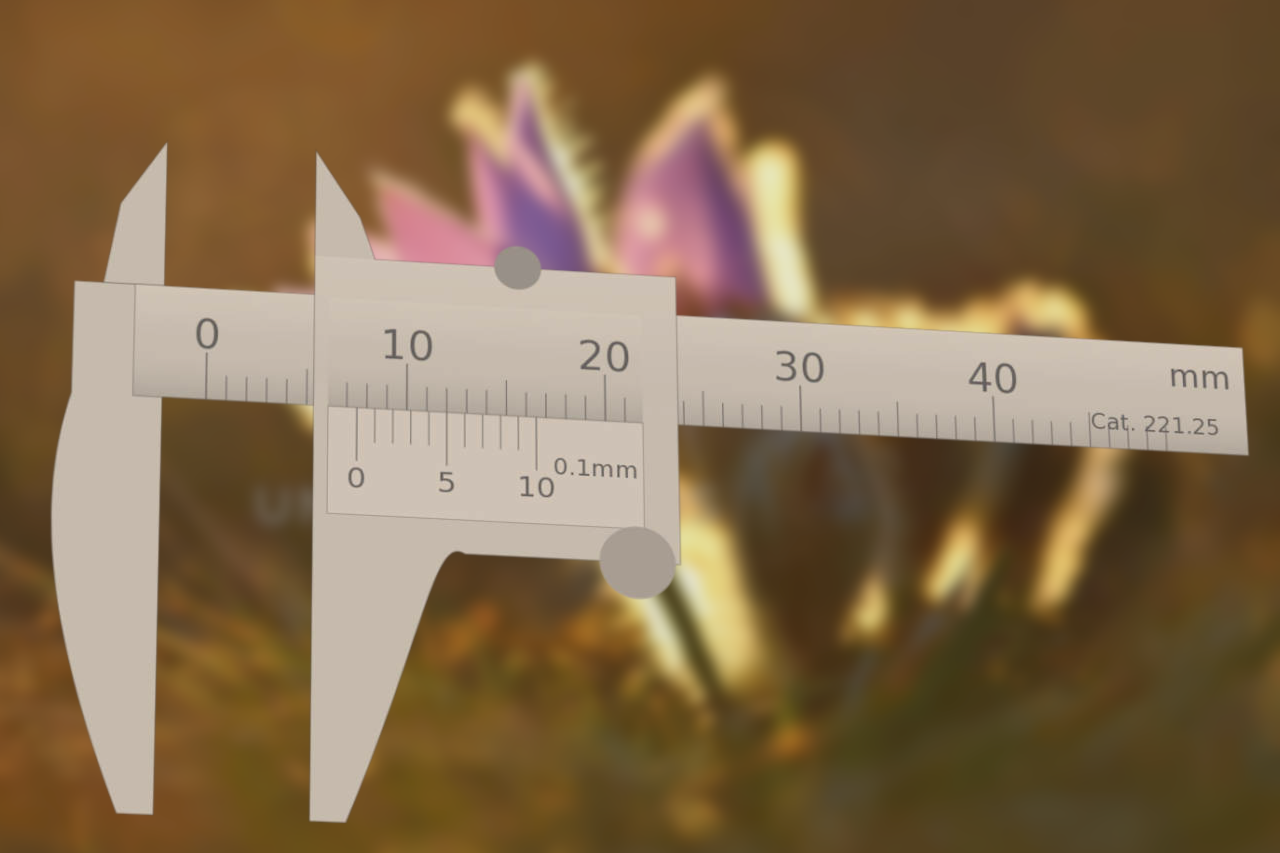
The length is 7.5,mm
